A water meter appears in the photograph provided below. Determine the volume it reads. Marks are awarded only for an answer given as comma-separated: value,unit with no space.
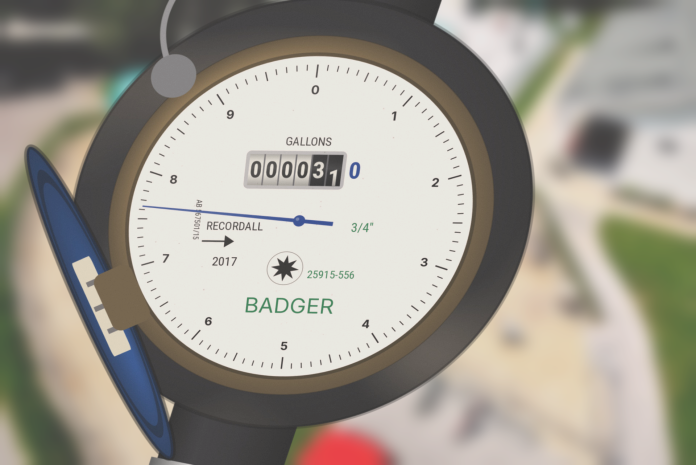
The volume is 307.6,gal
